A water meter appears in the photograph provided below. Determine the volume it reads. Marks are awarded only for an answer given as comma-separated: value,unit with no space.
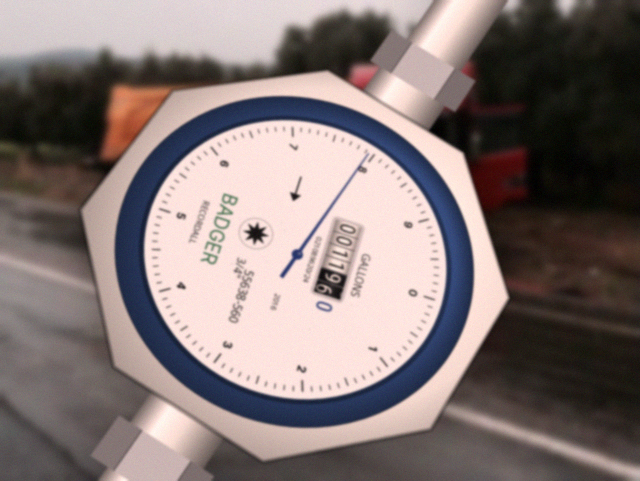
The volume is 11957.9,gal
